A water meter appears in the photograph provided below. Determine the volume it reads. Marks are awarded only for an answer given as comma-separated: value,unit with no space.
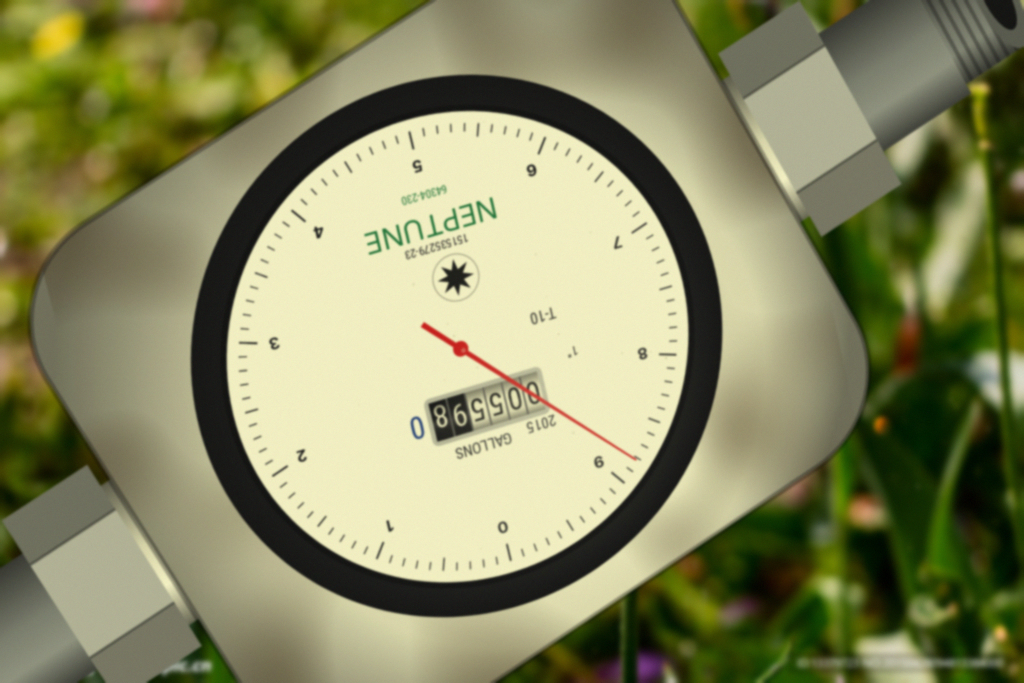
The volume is 55978.8,gal
